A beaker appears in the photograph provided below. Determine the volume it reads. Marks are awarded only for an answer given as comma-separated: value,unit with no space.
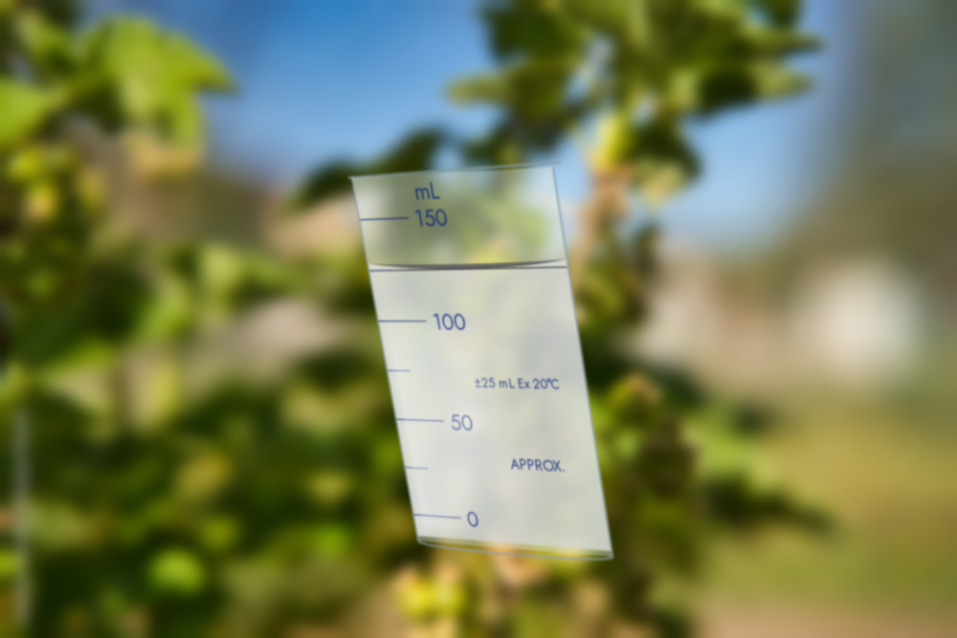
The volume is 125,mL
